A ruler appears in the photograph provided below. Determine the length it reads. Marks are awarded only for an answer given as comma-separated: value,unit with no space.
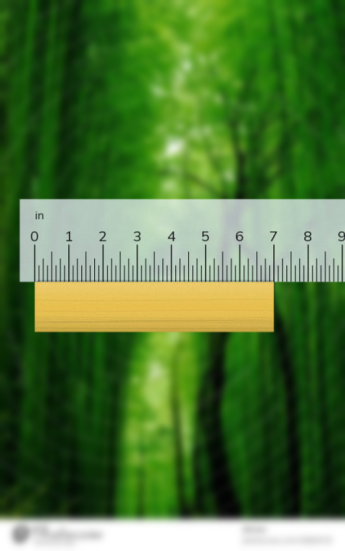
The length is 7,in
